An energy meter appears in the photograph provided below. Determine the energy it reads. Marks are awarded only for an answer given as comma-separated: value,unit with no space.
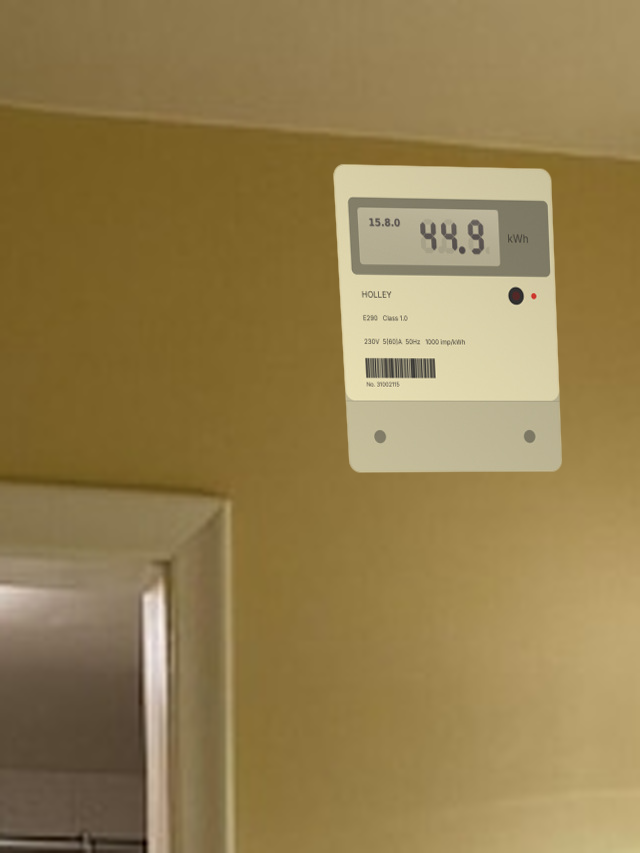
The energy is 44.9,kWh
